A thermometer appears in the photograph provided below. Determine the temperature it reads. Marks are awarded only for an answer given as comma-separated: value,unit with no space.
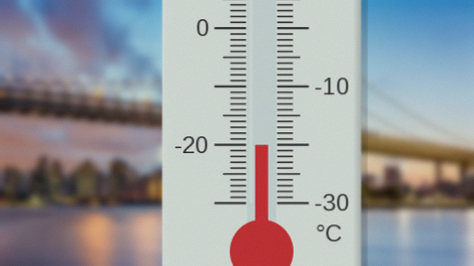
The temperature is -20,°C
